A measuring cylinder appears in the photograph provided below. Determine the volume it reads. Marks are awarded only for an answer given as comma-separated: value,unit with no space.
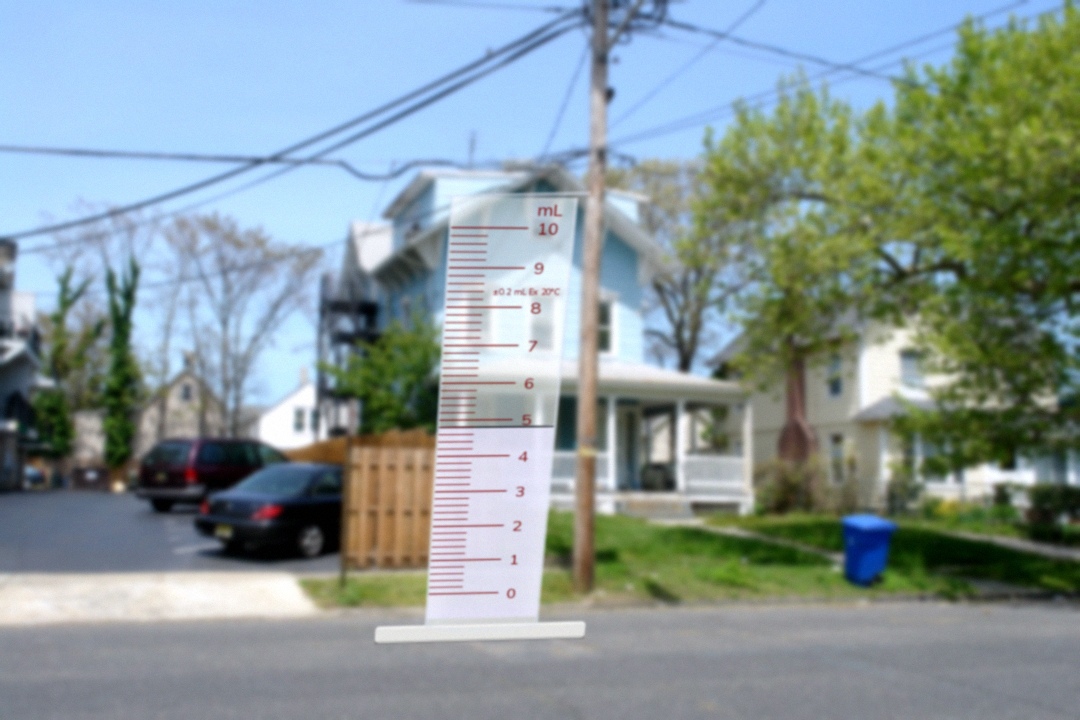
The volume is 4.8,mL
